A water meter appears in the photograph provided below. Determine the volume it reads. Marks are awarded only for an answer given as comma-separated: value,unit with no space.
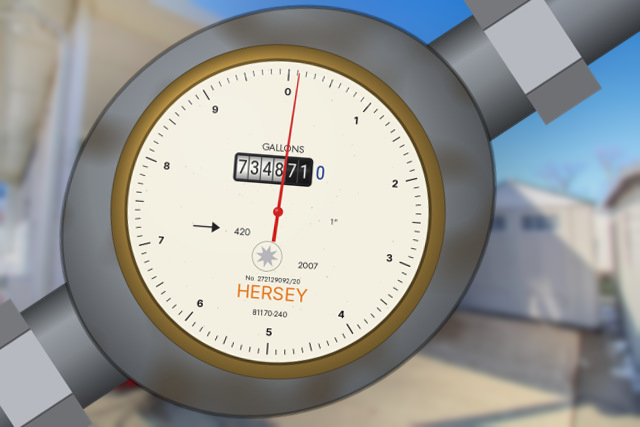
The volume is 7348710.1,gal
